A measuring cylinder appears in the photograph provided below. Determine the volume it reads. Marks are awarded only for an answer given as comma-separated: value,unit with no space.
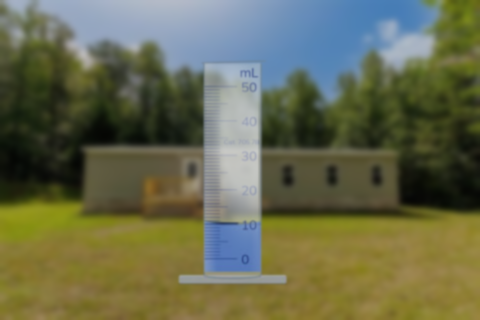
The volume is 10,mL
